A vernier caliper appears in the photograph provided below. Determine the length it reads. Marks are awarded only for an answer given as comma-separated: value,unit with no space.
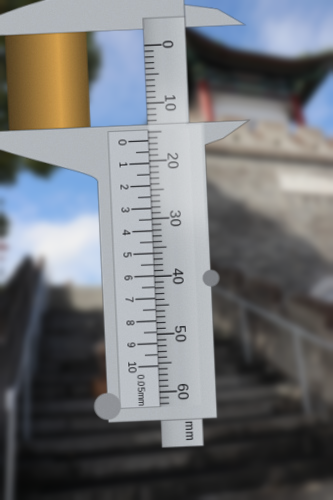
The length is 16.5,mm
